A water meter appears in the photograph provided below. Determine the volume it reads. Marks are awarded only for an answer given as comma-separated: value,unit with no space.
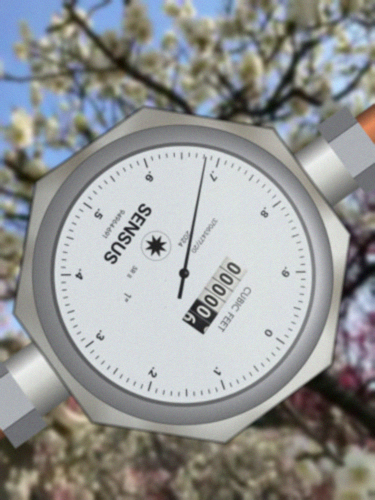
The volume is 5.68,ft³
